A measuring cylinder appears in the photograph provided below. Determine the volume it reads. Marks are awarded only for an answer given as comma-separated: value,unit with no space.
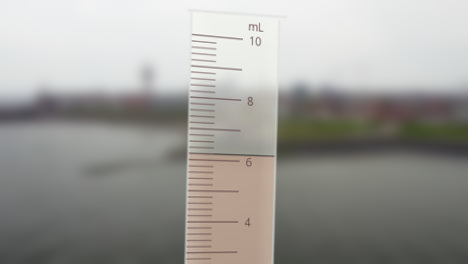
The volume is 6.2,mL
